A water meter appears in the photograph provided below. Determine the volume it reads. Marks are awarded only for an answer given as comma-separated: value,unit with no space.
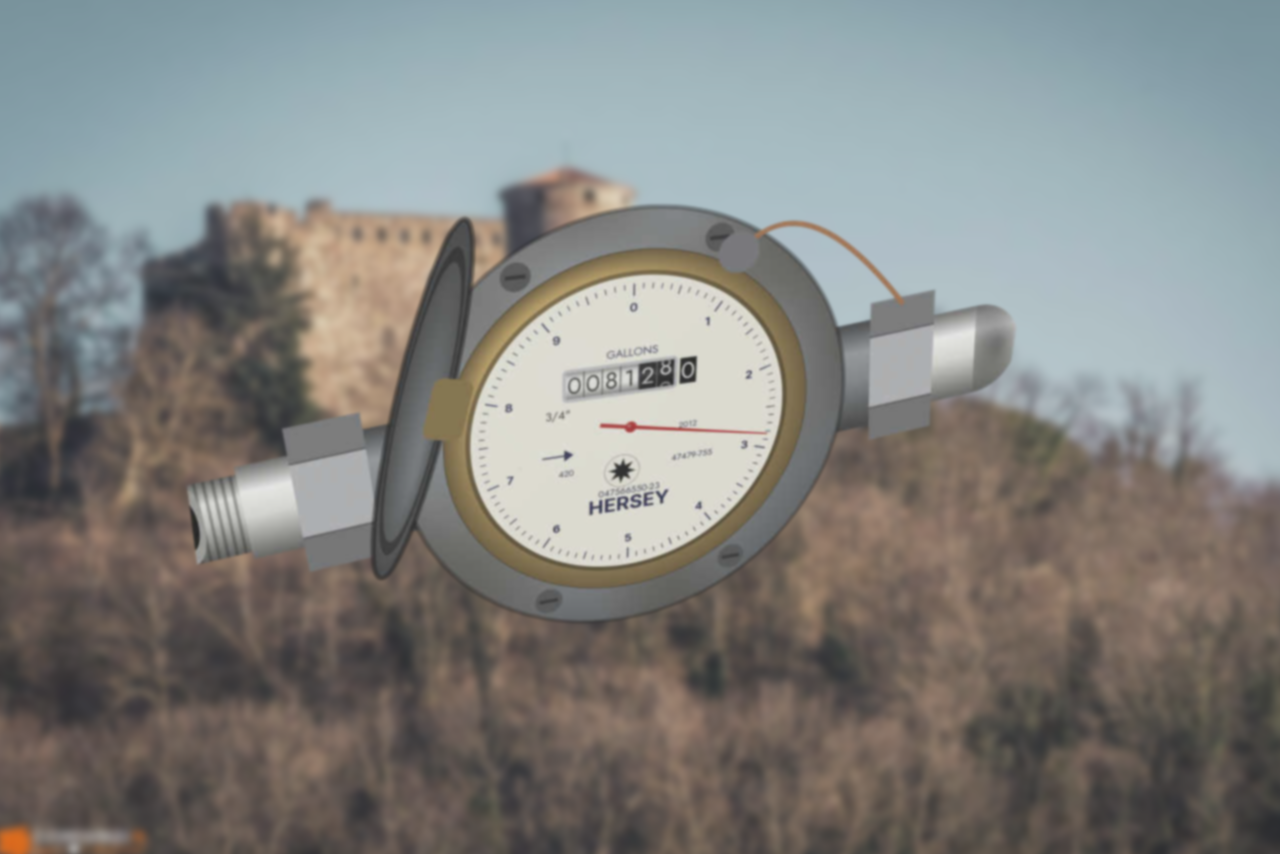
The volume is 81282.8,gal
